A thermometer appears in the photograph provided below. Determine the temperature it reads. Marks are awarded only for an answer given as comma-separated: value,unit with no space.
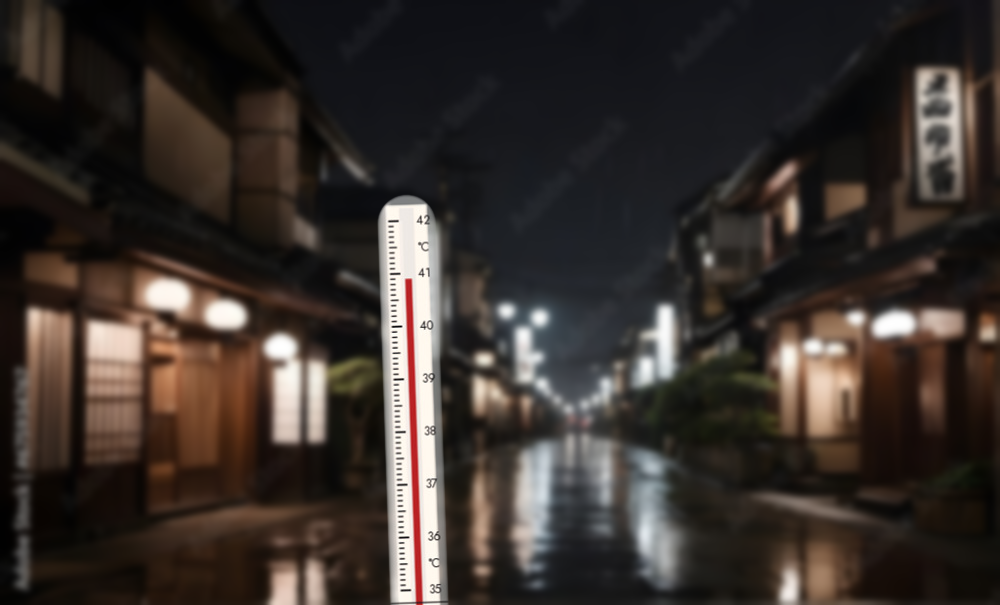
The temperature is 40.9,°C
